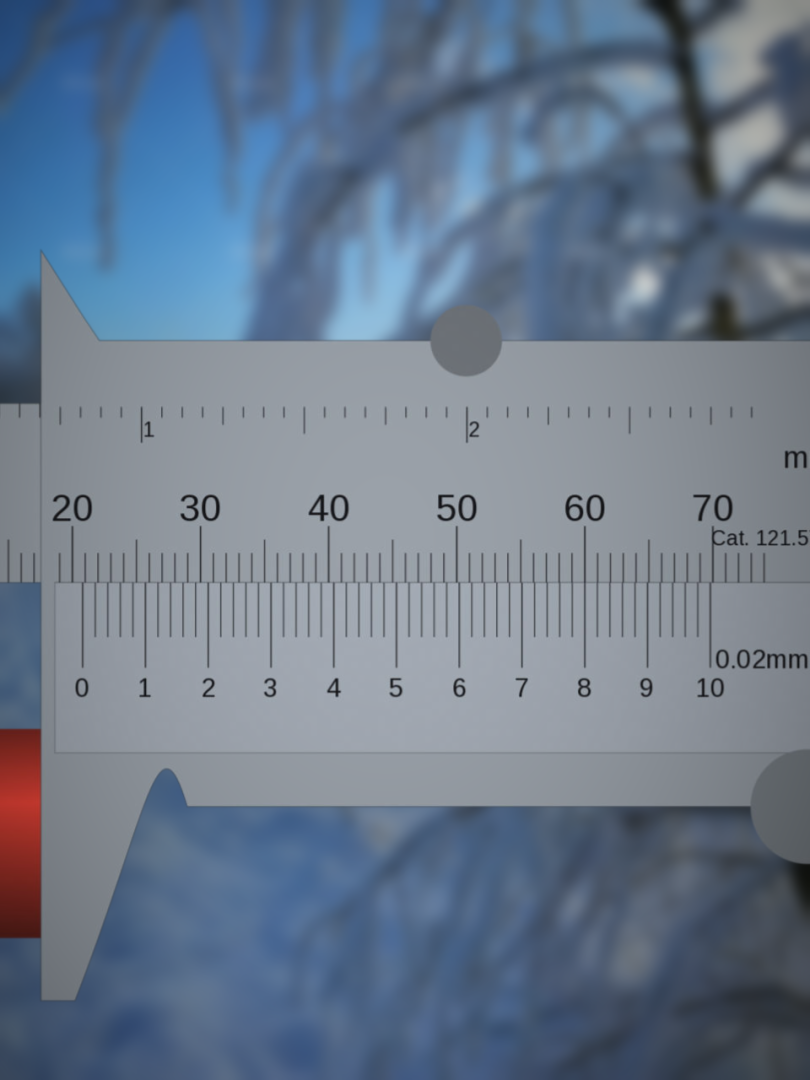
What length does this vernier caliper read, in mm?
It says 20.8 mm
